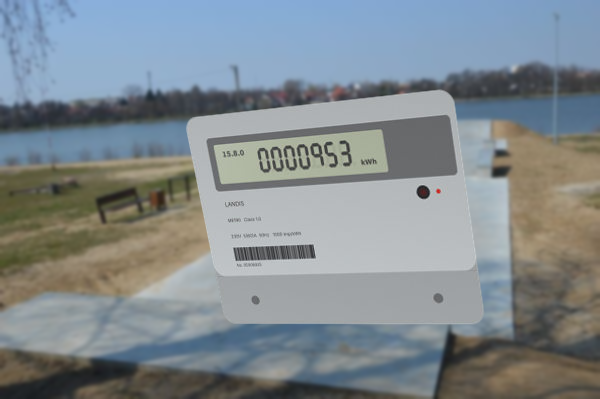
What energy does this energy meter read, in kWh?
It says 953 kWh
